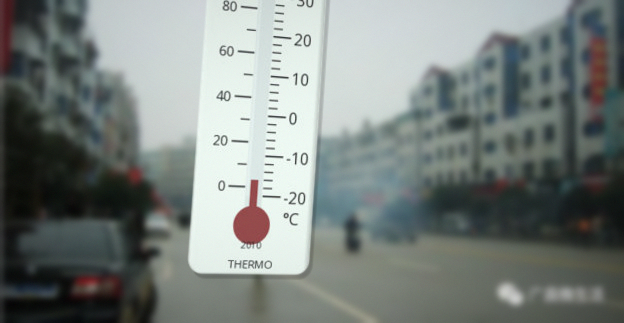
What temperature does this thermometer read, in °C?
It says -16 °C
